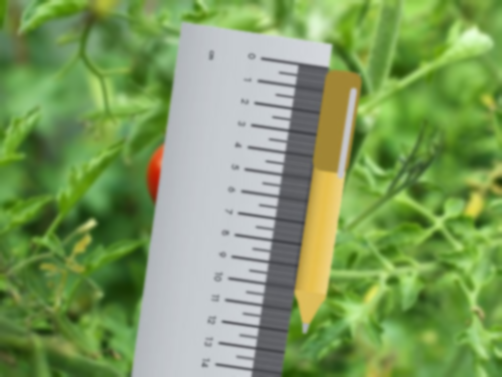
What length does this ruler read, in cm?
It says 12 cm
